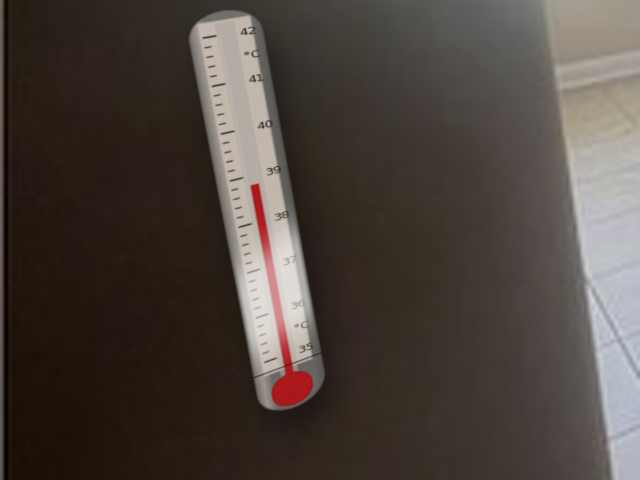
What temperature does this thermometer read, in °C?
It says 38.8 °C
